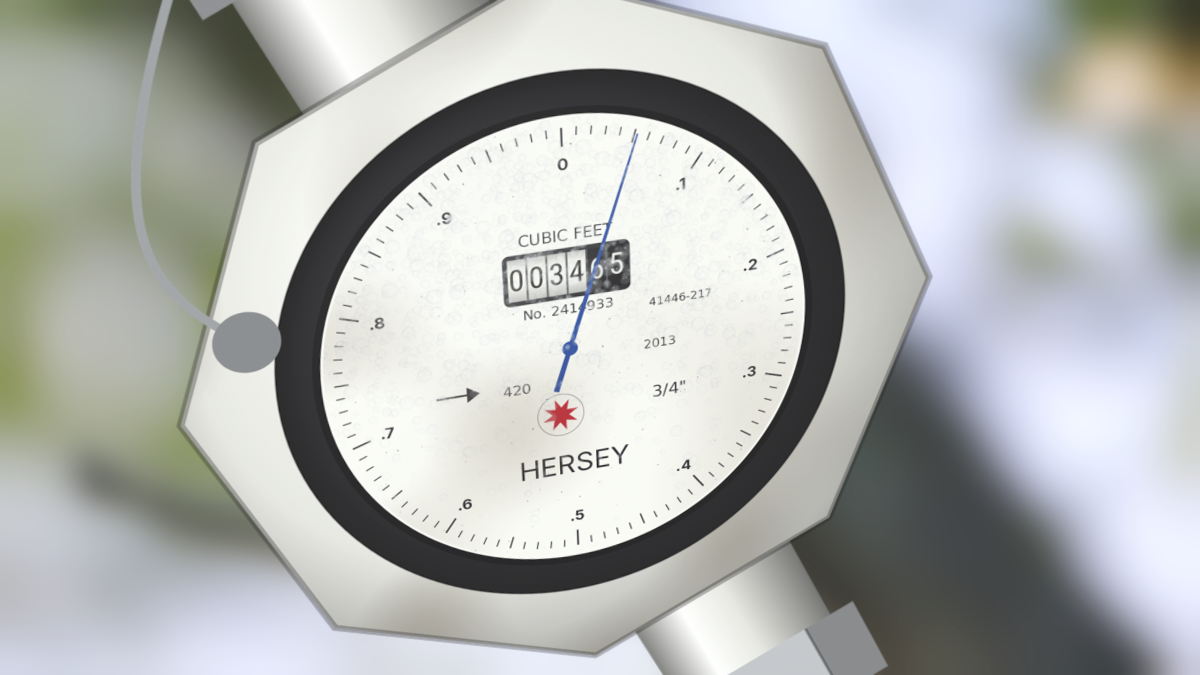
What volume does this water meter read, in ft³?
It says 3465.05 ft³
